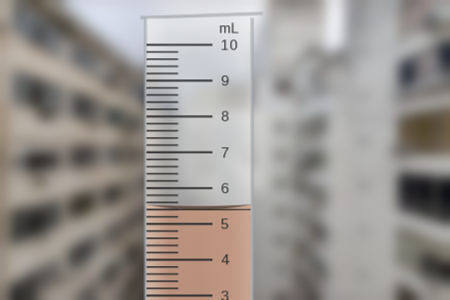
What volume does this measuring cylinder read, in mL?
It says 5.4 mL
